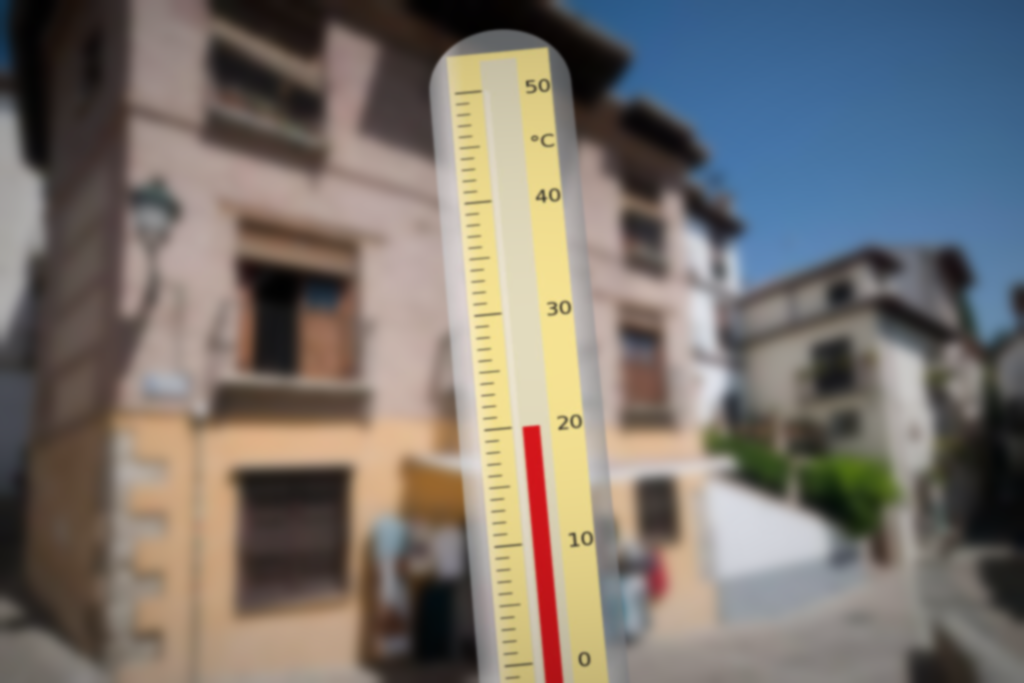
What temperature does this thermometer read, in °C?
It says 20 °C
